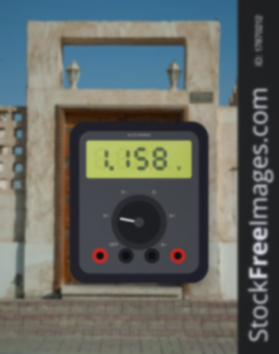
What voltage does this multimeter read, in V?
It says 1.158 V
